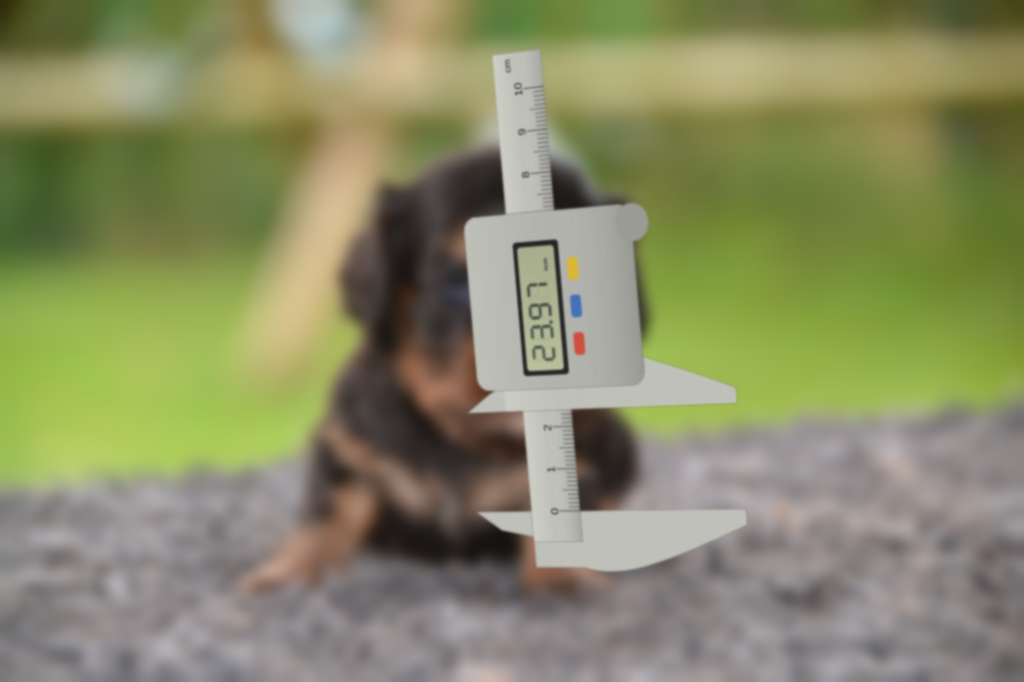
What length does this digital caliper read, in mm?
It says 23.97 mm
